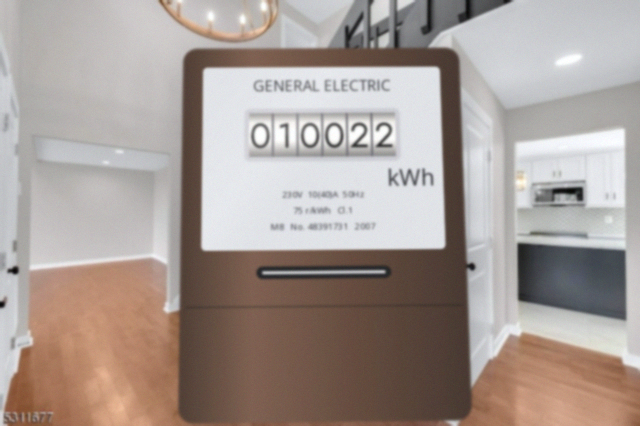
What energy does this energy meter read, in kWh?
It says 10022 kWh
